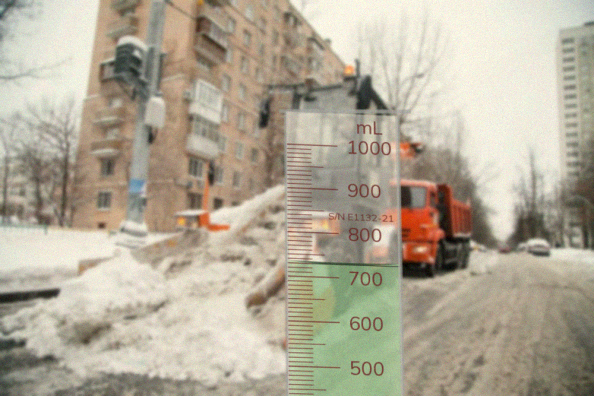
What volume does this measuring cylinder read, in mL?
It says 730 mL
